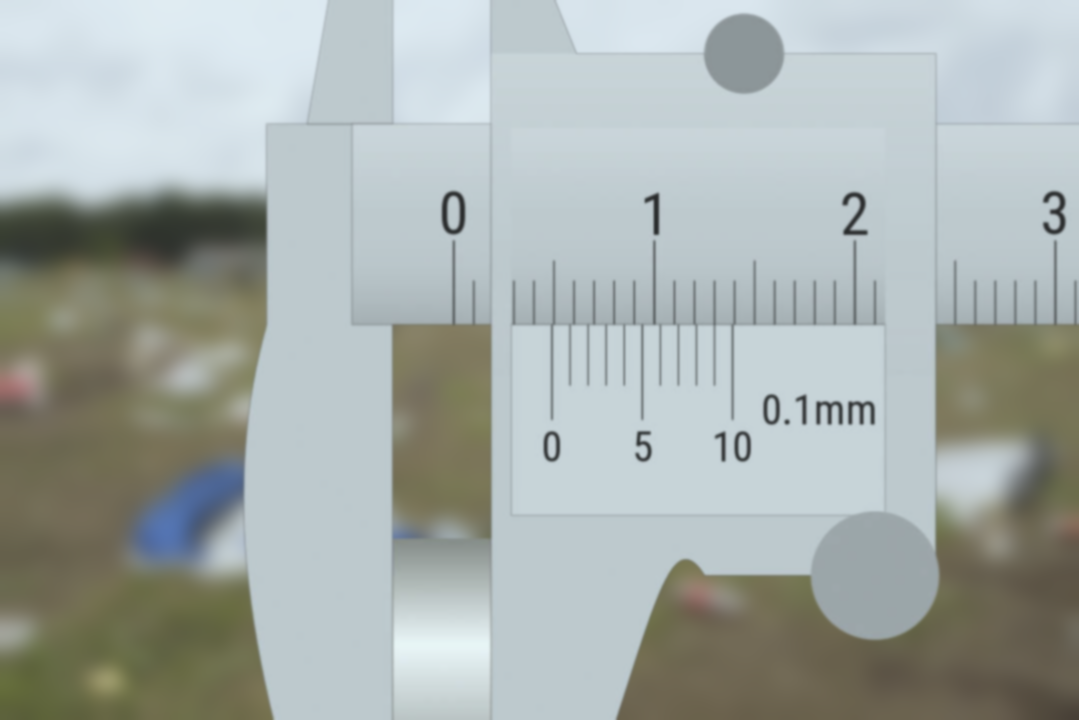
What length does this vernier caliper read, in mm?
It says 4.9 mm
